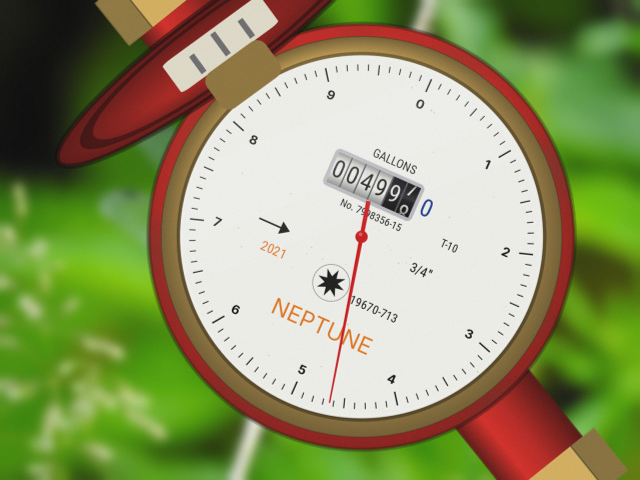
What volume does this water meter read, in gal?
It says 49974.6 gal
